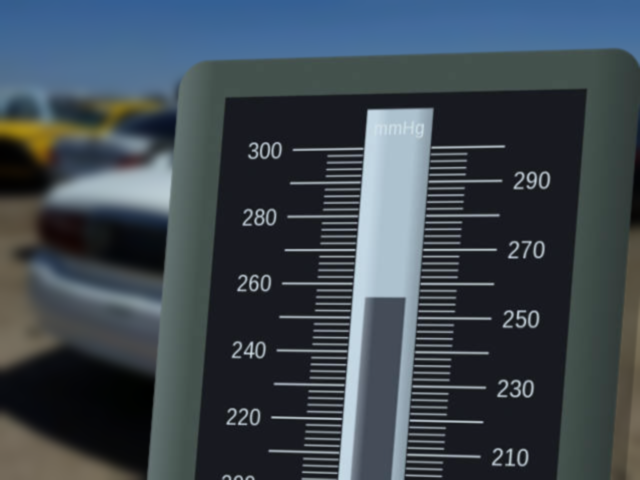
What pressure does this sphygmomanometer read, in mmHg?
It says 256 mmHg
